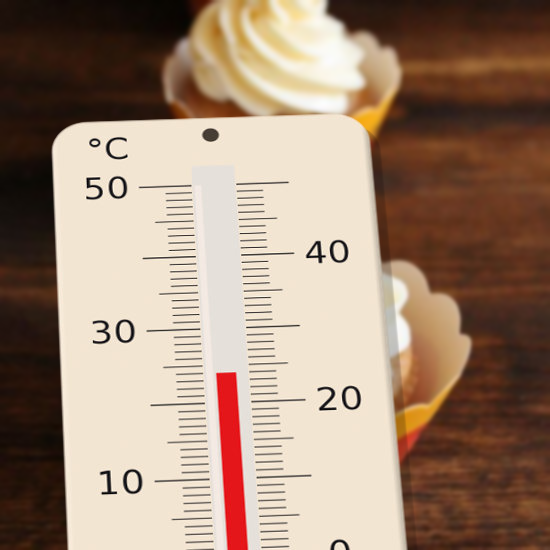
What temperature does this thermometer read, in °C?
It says 24 °C
